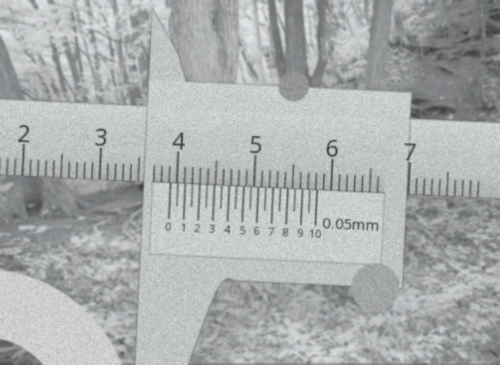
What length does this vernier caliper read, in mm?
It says 39.2 mm
